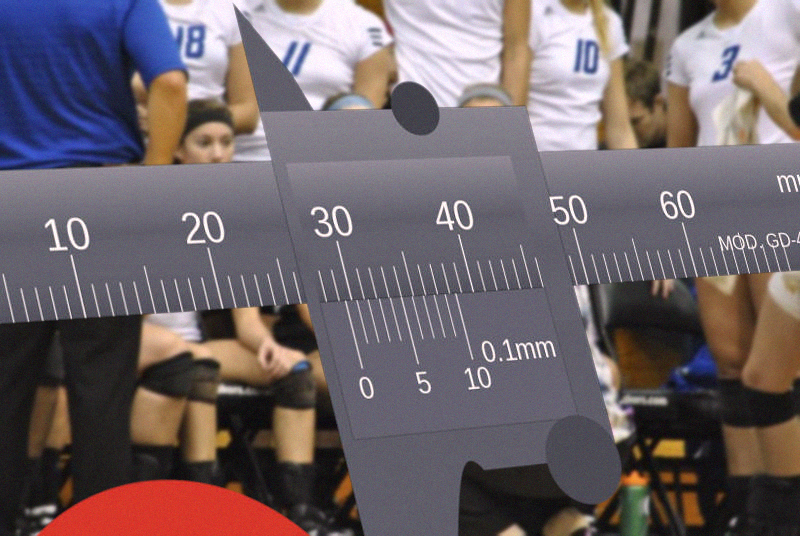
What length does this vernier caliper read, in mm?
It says 29.5 mm
